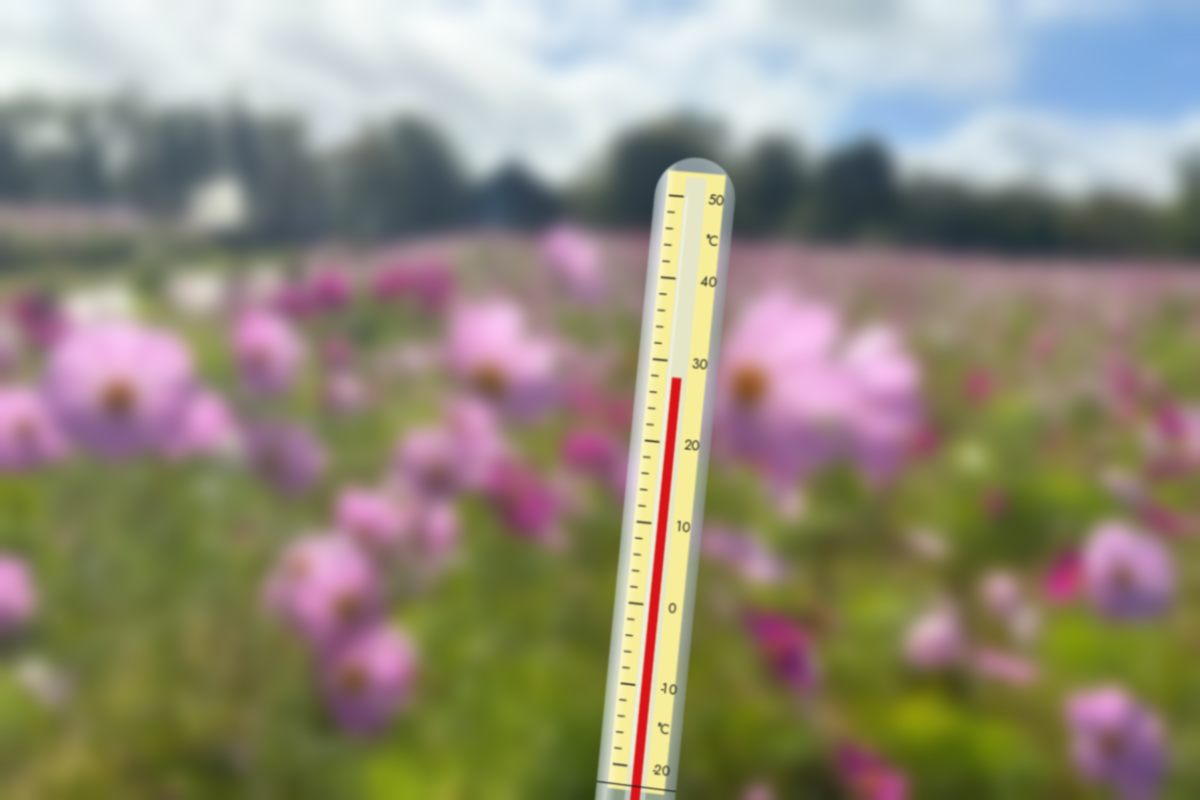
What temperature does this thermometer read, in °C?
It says 28 °C
